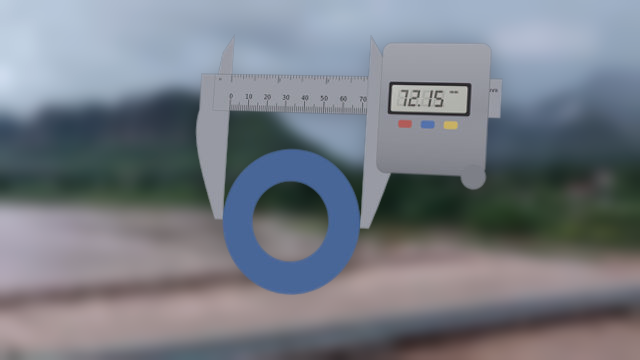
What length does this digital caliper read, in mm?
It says 72.15 mm
